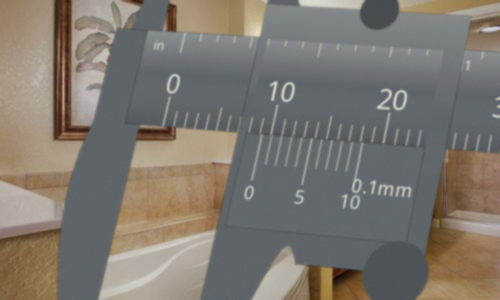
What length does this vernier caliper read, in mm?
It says 9.2 mm
